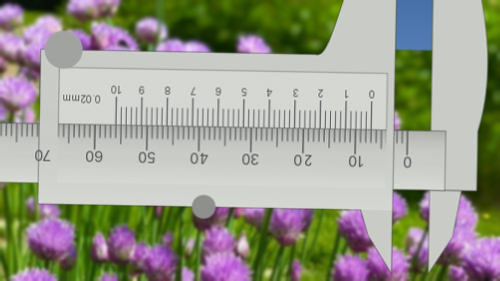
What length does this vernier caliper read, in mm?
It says 7.0 mm
